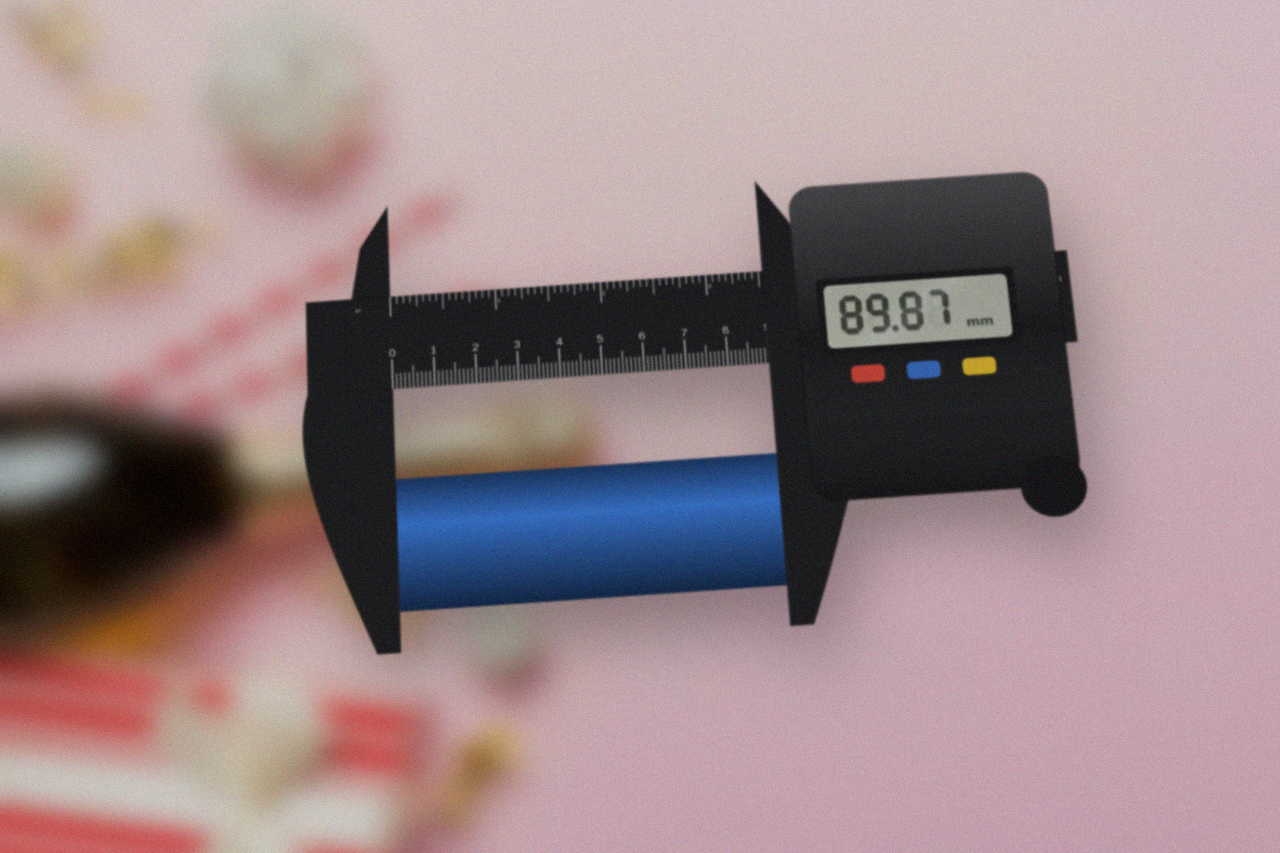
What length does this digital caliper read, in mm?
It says 89.87 mm
